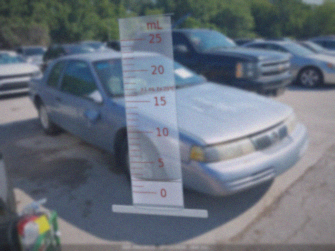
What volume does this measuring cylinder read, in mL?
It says 2 mL
